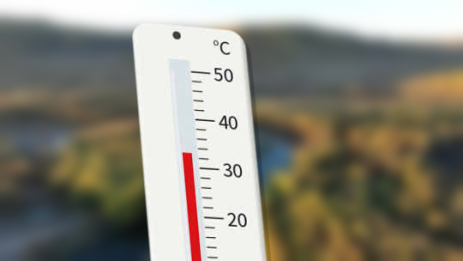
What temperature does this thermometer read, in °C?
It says 33 °C
